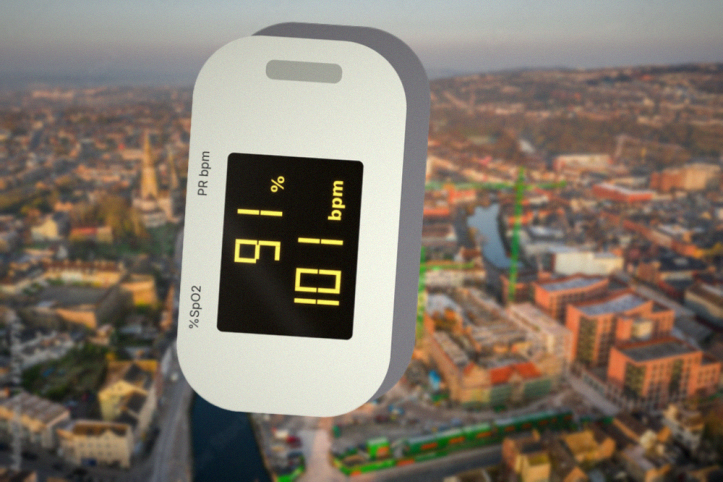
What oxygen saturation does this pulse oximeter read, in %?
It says 91 %
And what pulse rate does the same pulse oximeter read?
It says 101 bpm
